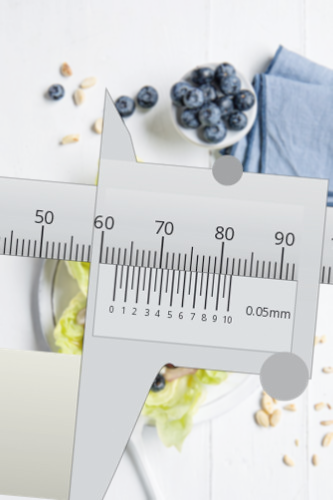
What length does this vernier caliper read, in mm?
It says 62.8 mm
